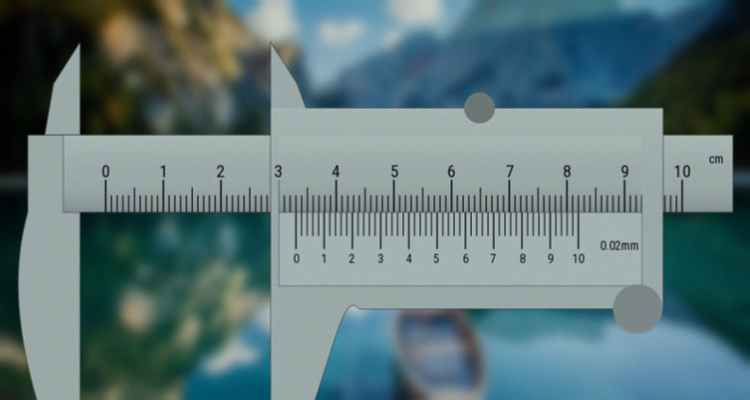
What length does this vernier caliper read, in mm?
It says 33.0 mm
